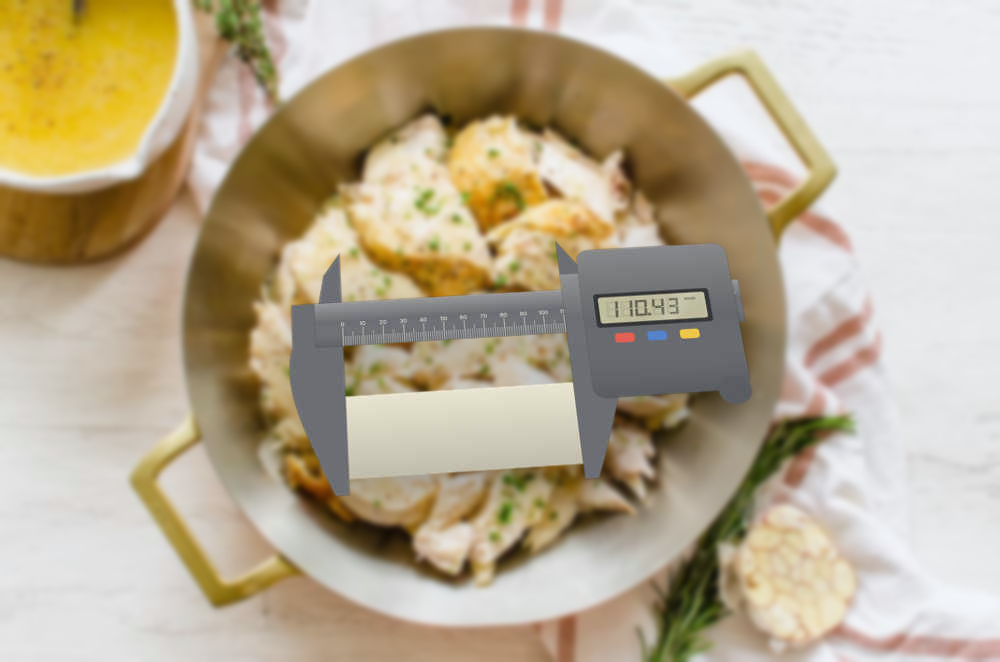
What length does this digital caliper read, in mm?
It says 110.43 mm
